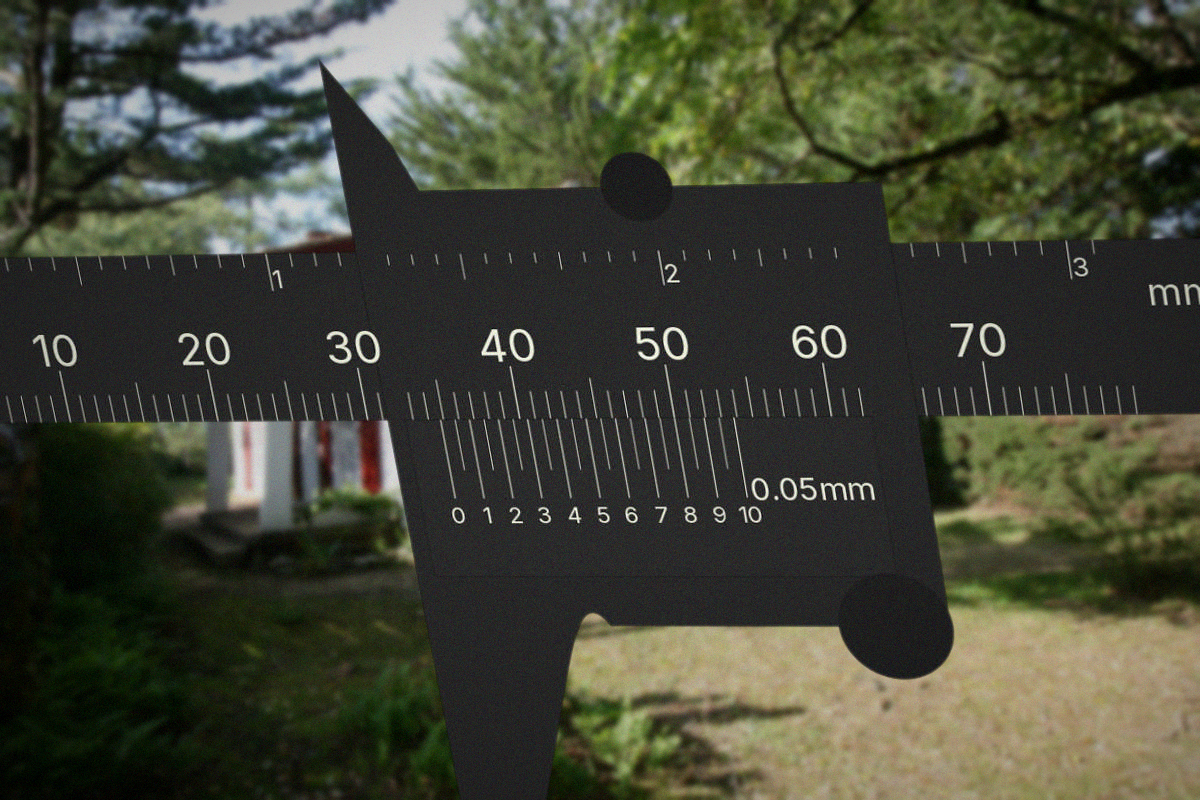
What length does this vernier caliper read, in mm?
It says 34.8 mm
